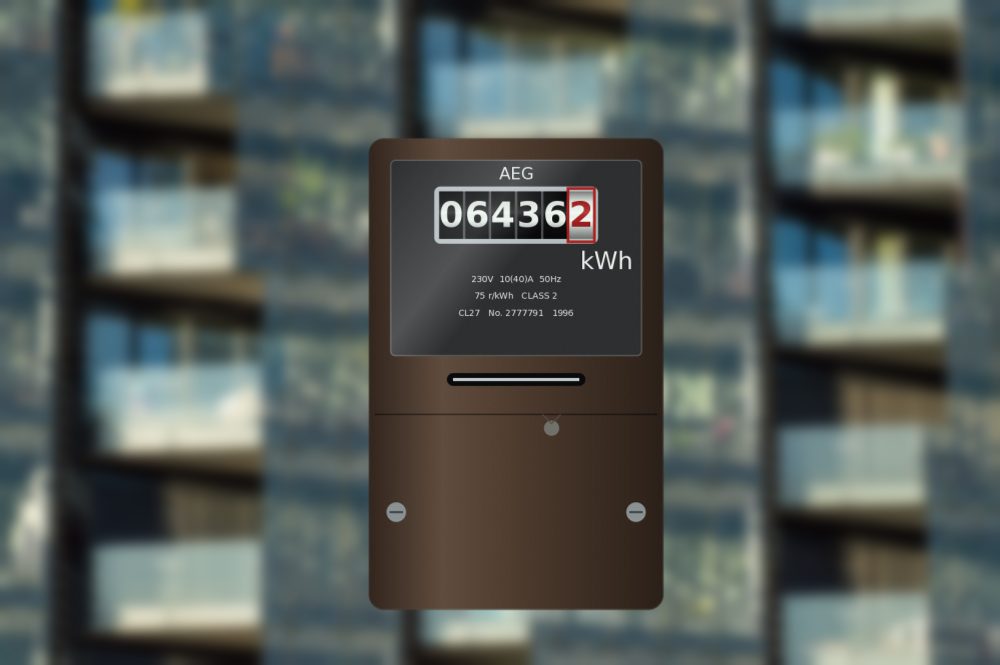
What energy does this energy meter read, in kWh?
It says 6436.2 kWh
